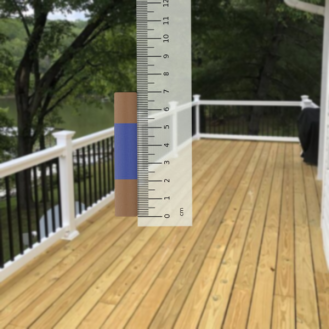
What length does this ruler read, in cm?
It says 7 cm
